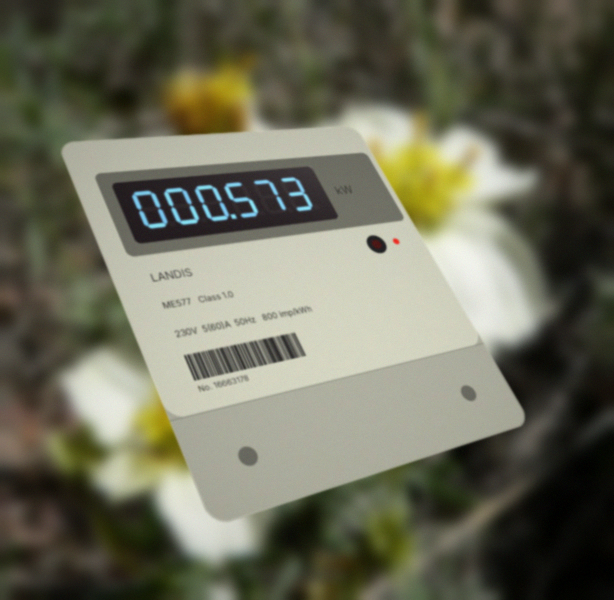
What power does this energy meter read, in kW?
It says 0.573 kW
